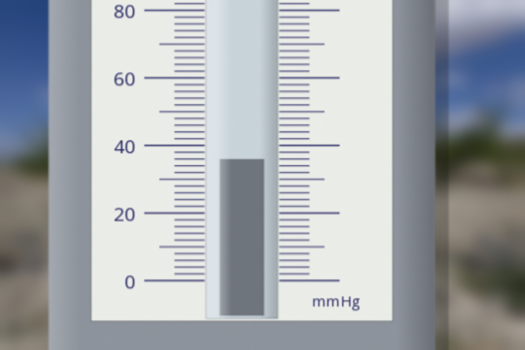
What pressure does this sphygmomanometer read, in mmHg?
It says 36 mmHg
